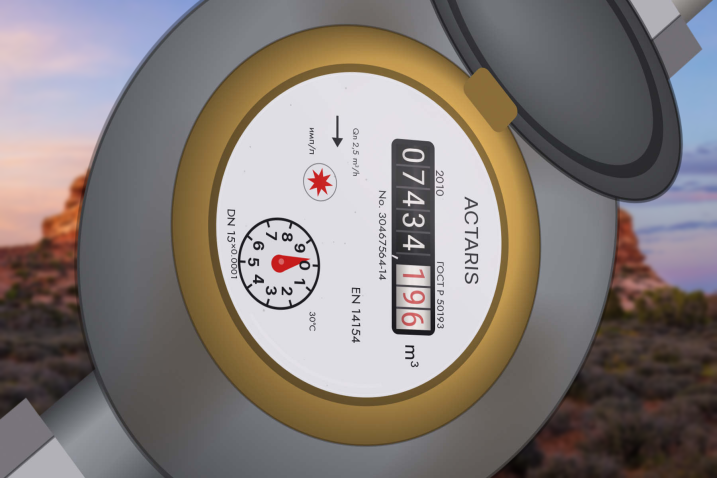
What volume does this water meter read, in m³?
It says 7434.1959 m³
